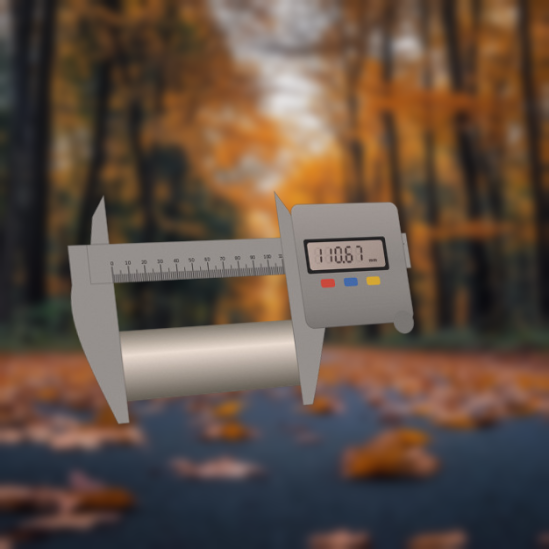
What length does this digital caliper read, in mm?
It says 110.67 mm
